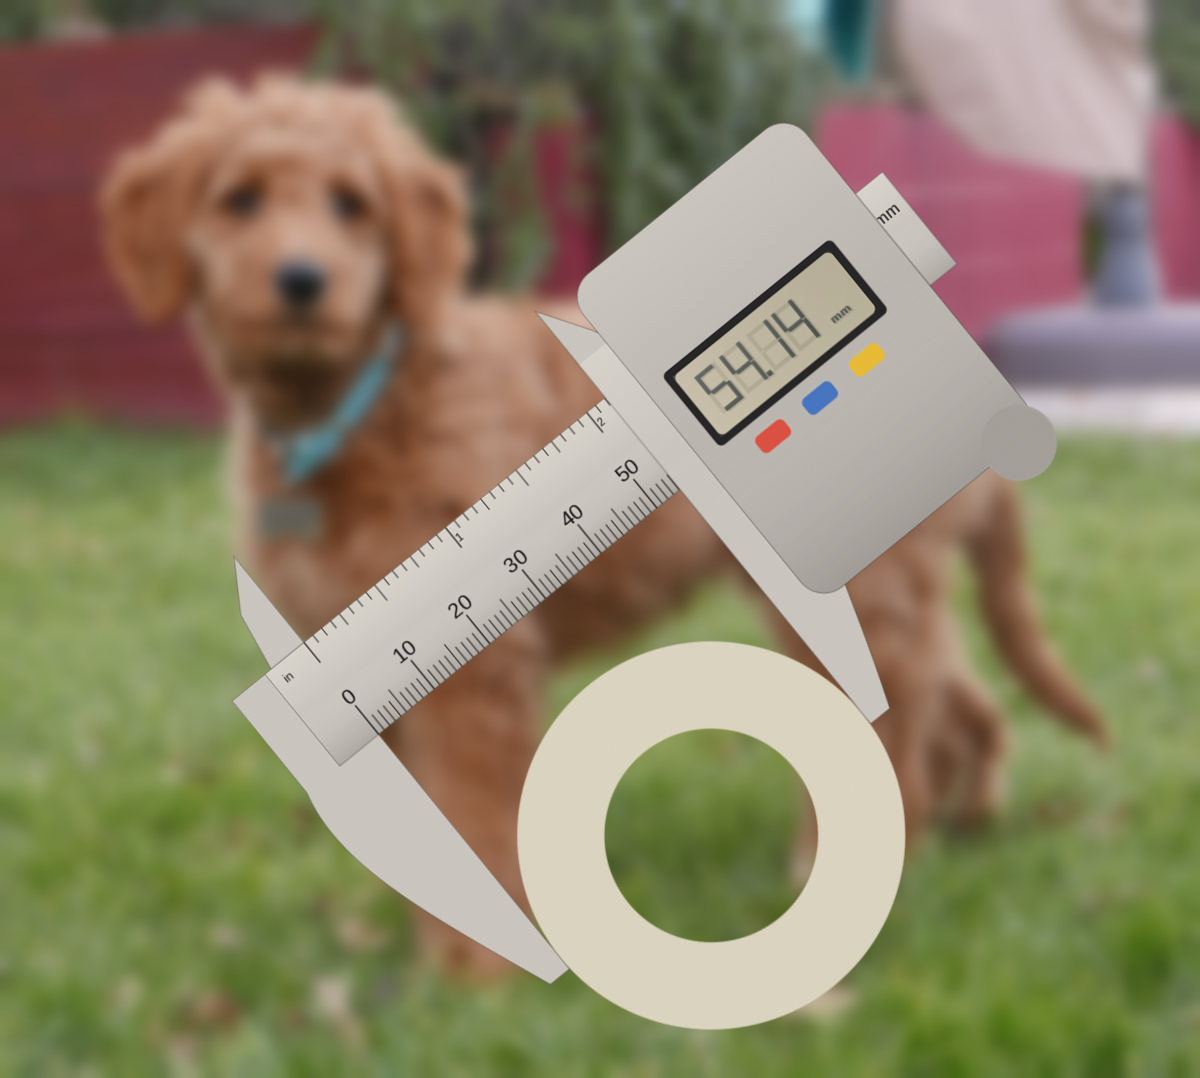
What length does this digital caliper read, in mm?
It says 54.14 mm
